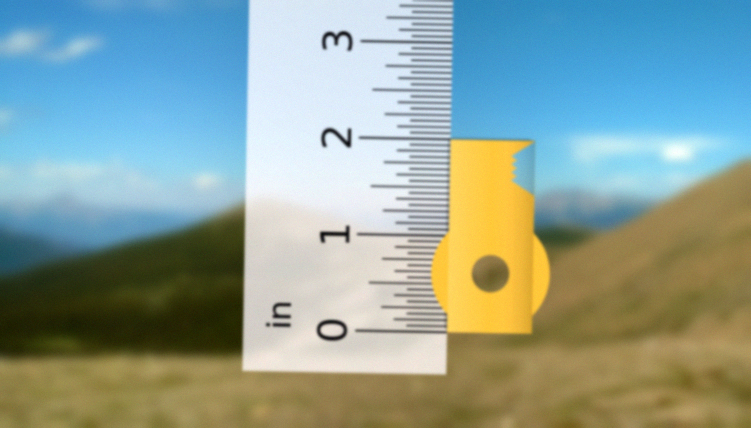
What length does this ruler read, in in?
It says 2 in
